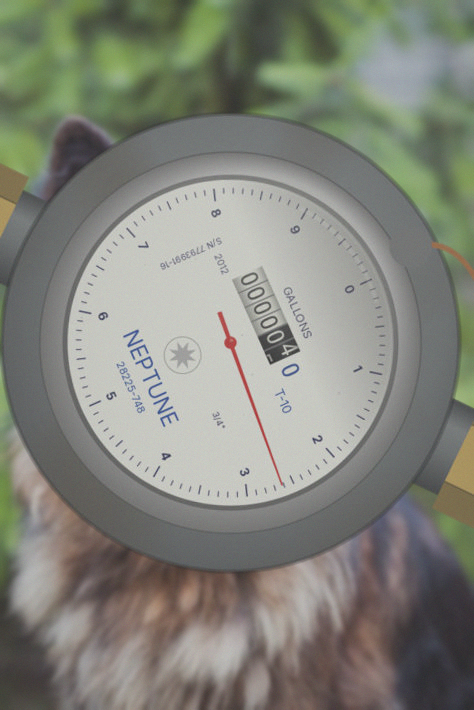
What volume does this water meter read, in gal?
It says 42.6 gal
